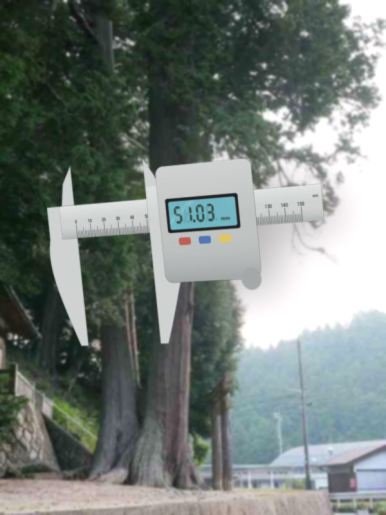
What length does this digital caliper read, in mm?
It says 51.03 mm
